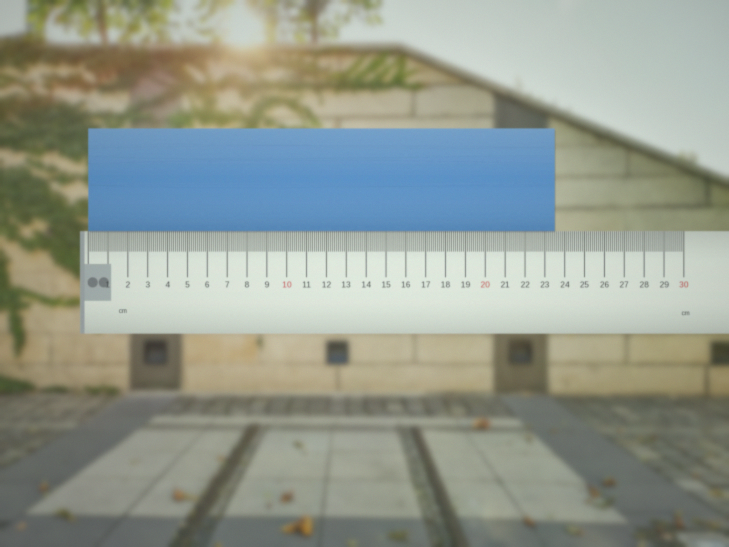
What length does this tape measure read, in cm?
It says 23.5 cm
